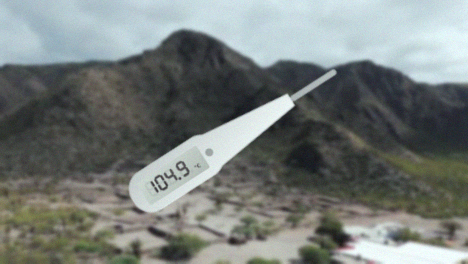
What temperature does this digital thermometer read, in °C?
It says 104.9 °C
